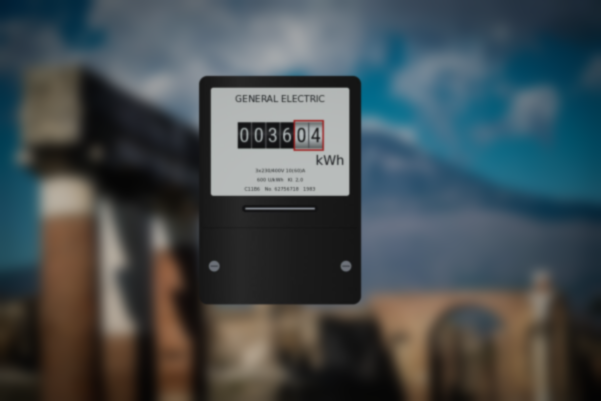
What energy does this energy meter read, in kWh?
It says 36.04 kWh
